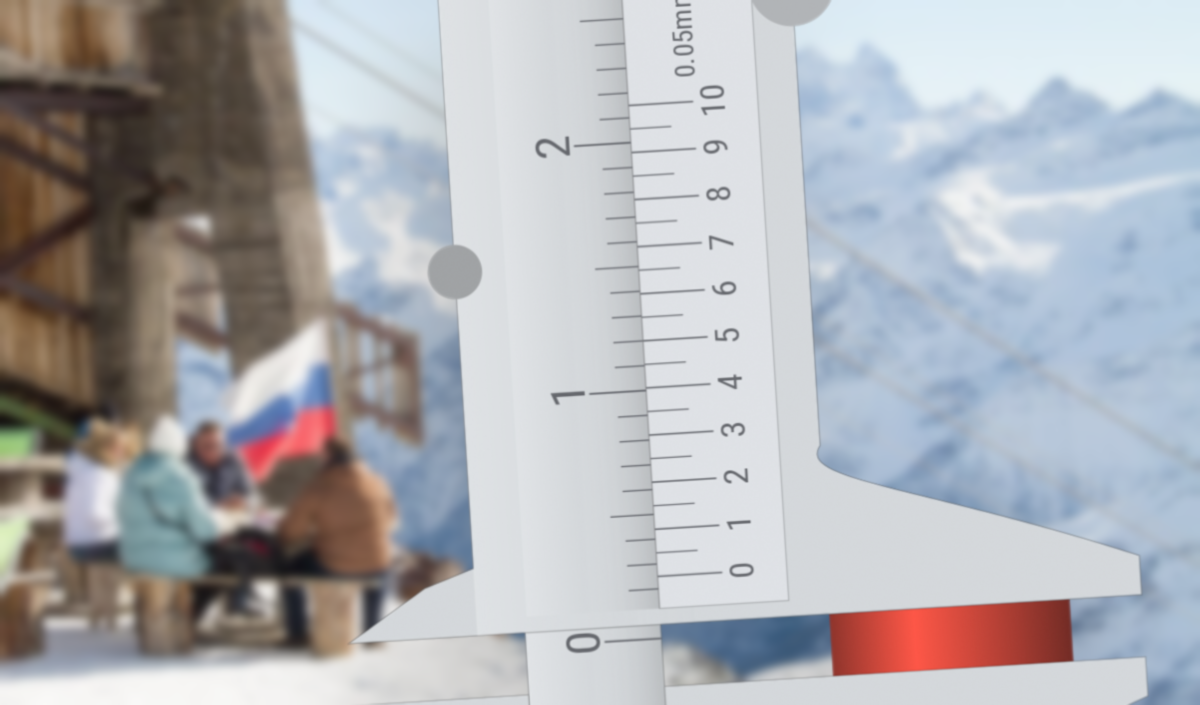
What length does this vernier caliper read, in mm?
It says 2.5 mm
